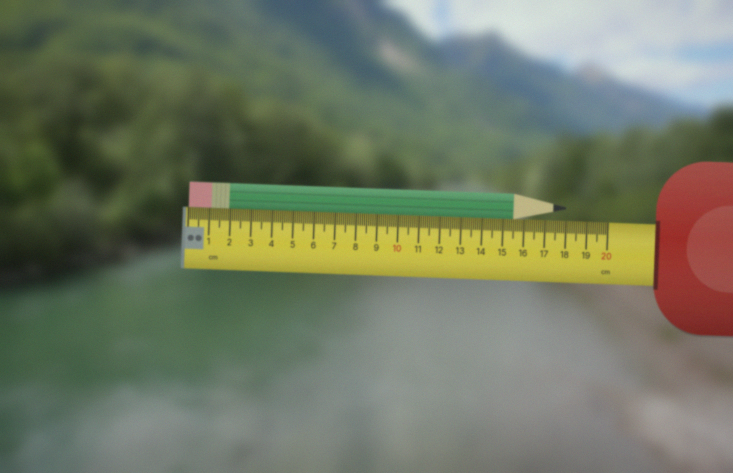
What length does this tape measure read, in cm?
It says 18 cm
